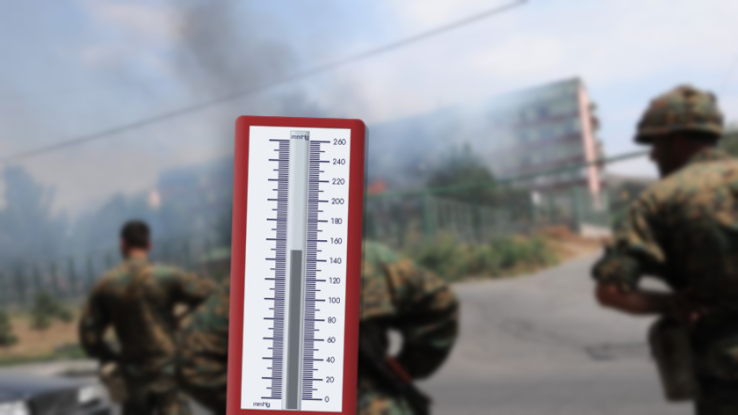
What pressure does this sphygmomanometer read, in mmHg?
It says 150 mmHg
